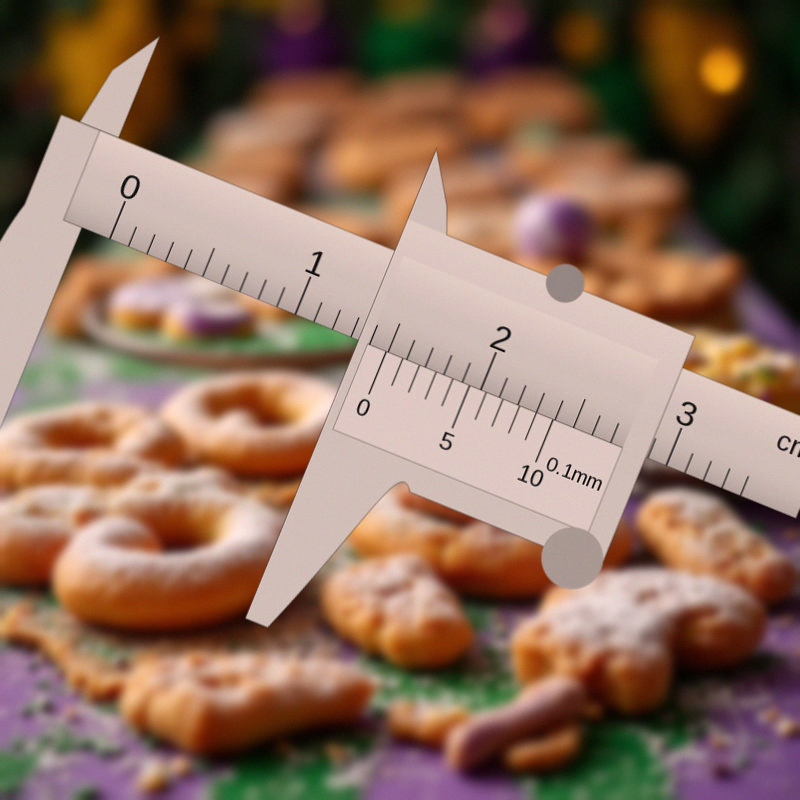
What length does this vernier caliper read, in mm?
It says 14.9 mm
